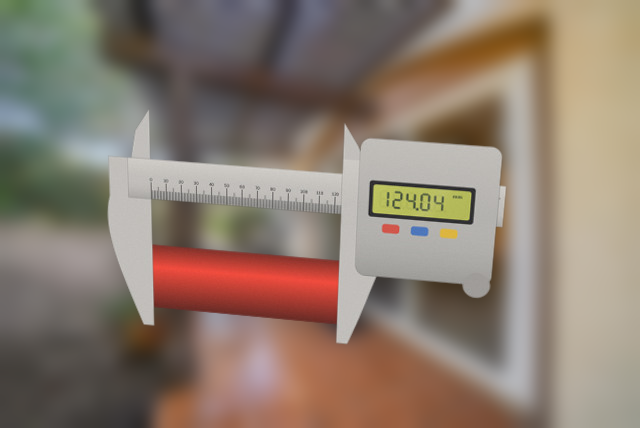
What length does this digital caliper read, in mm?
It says 124.04 mm
